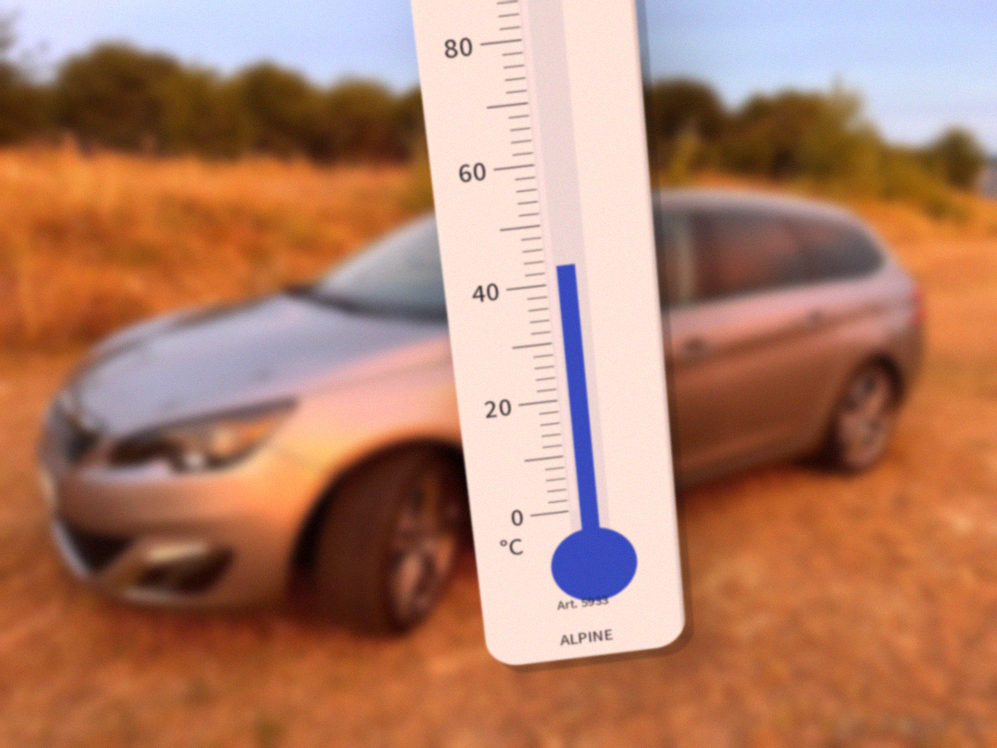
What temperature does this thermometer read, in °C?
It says 43 °C
